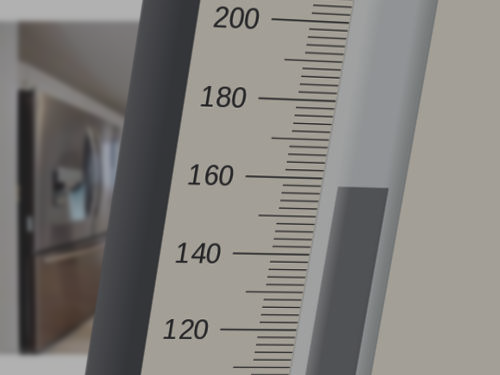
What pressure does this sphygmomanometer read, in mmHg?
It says 158 mmHg
